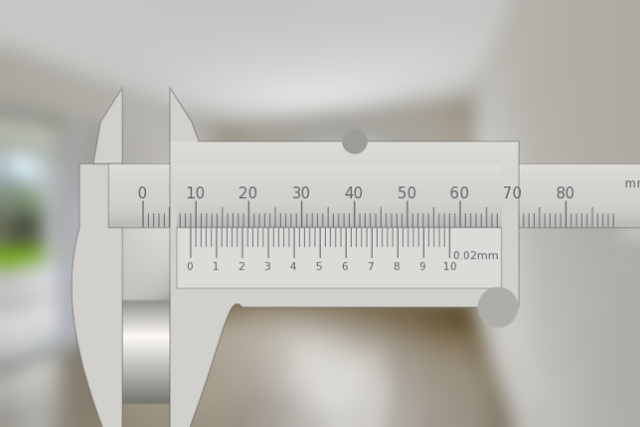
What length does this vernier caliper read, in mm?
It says 9.0 mm
